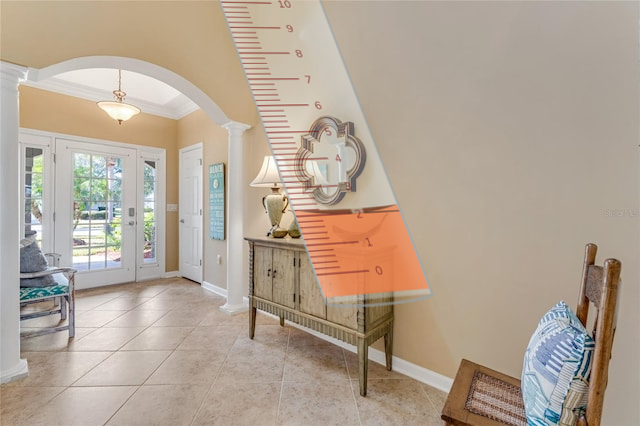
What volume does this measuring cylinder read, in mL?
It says 2 mL
